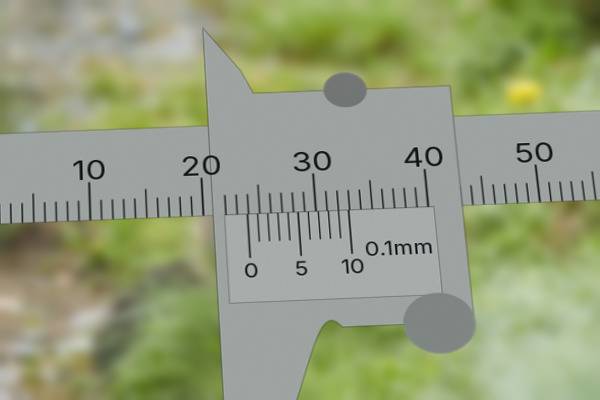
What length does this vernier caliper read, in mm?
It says 23.9 mm
